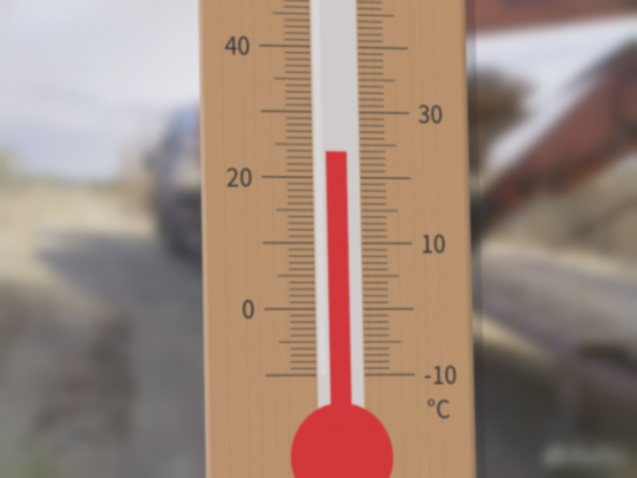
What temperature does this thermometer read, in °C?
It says 24 °C
